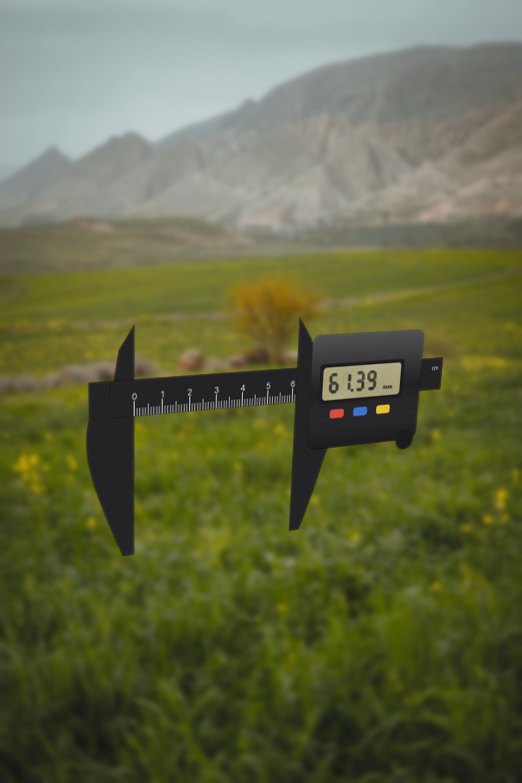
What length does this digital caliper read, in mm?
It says 61.39 mm
